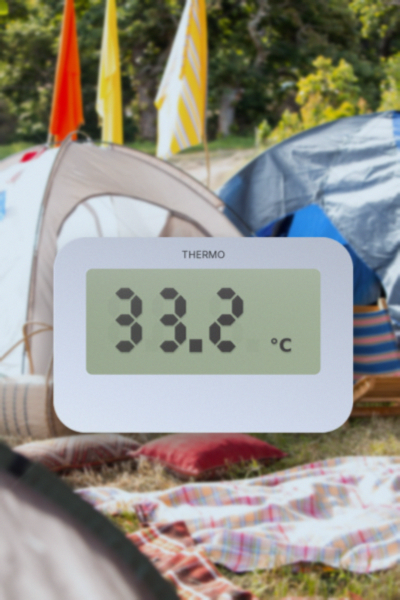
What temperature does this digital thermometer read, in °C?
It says 33.2 °C
